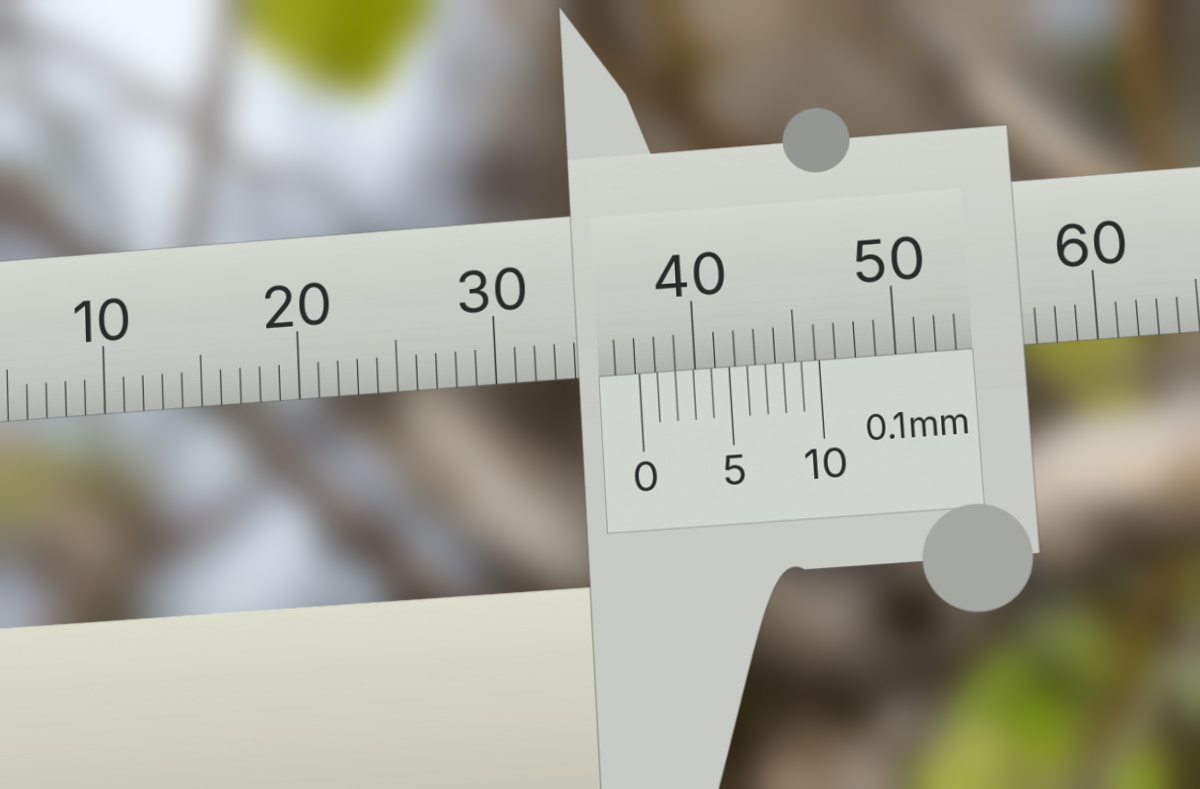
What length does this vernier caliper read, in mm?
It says 37.2 mm
